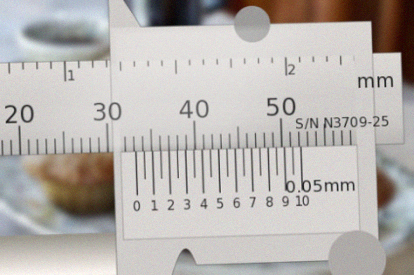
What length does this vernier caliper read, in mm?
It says 33.2 mm
